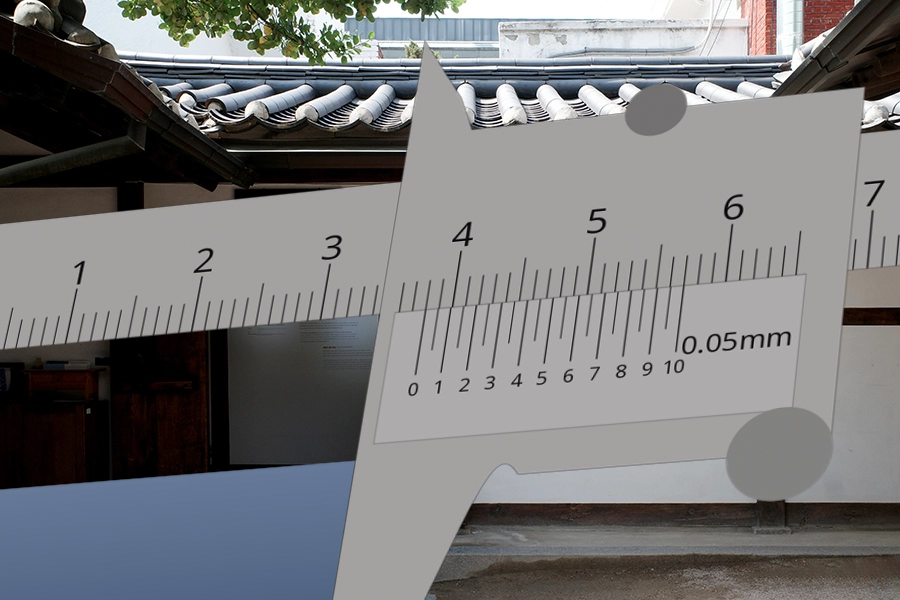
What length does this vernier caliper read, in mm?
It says 38.0 mm
